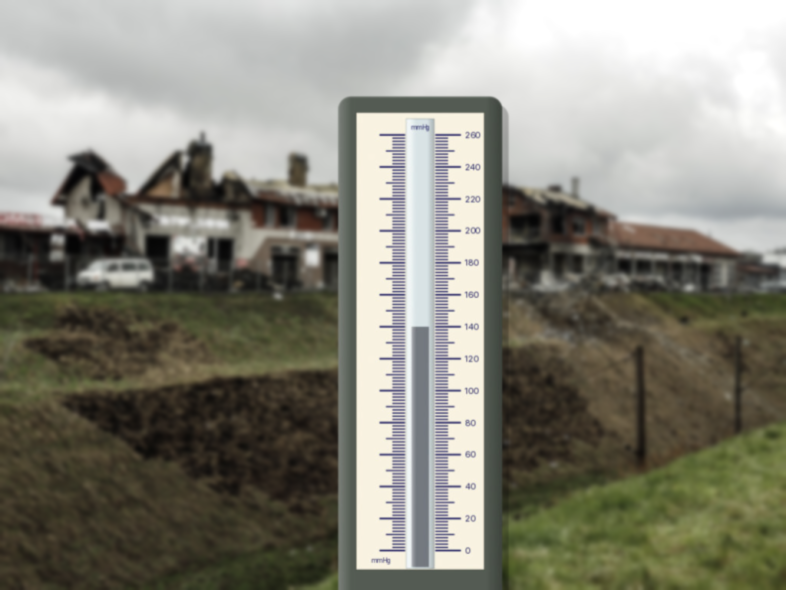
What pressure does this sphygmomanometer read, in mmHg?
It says 140 mmHg
